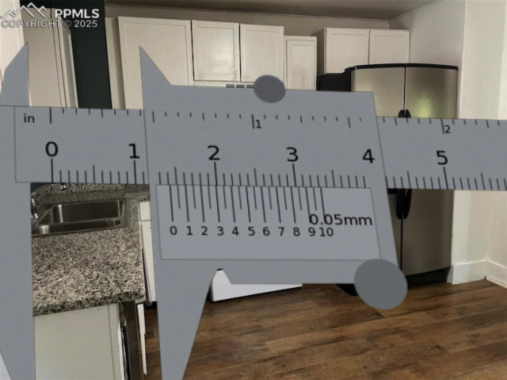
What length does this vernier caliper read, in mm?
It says 14.2 mm
